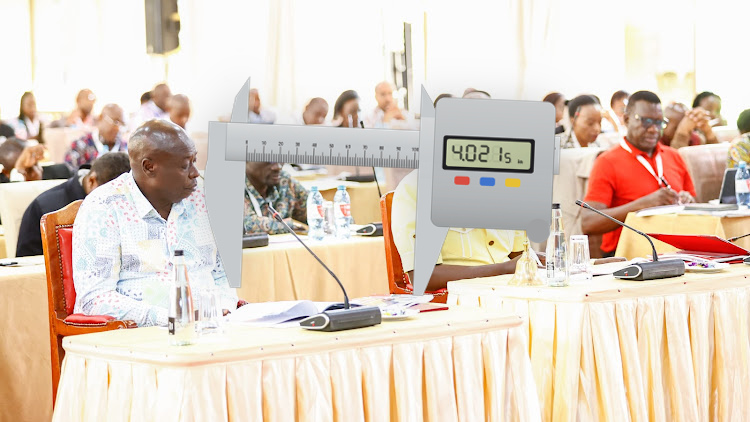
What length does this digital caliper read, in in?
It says 4.0215 in
